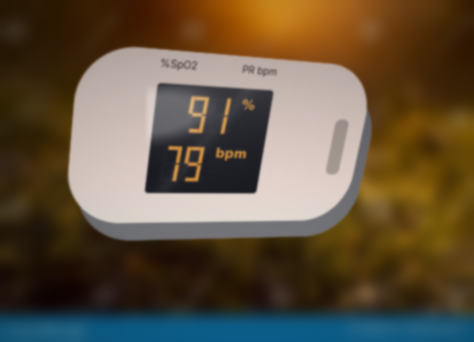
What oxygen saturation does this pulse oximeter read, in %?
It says 91 %
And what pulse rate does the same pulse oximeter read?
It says 79 bpm
